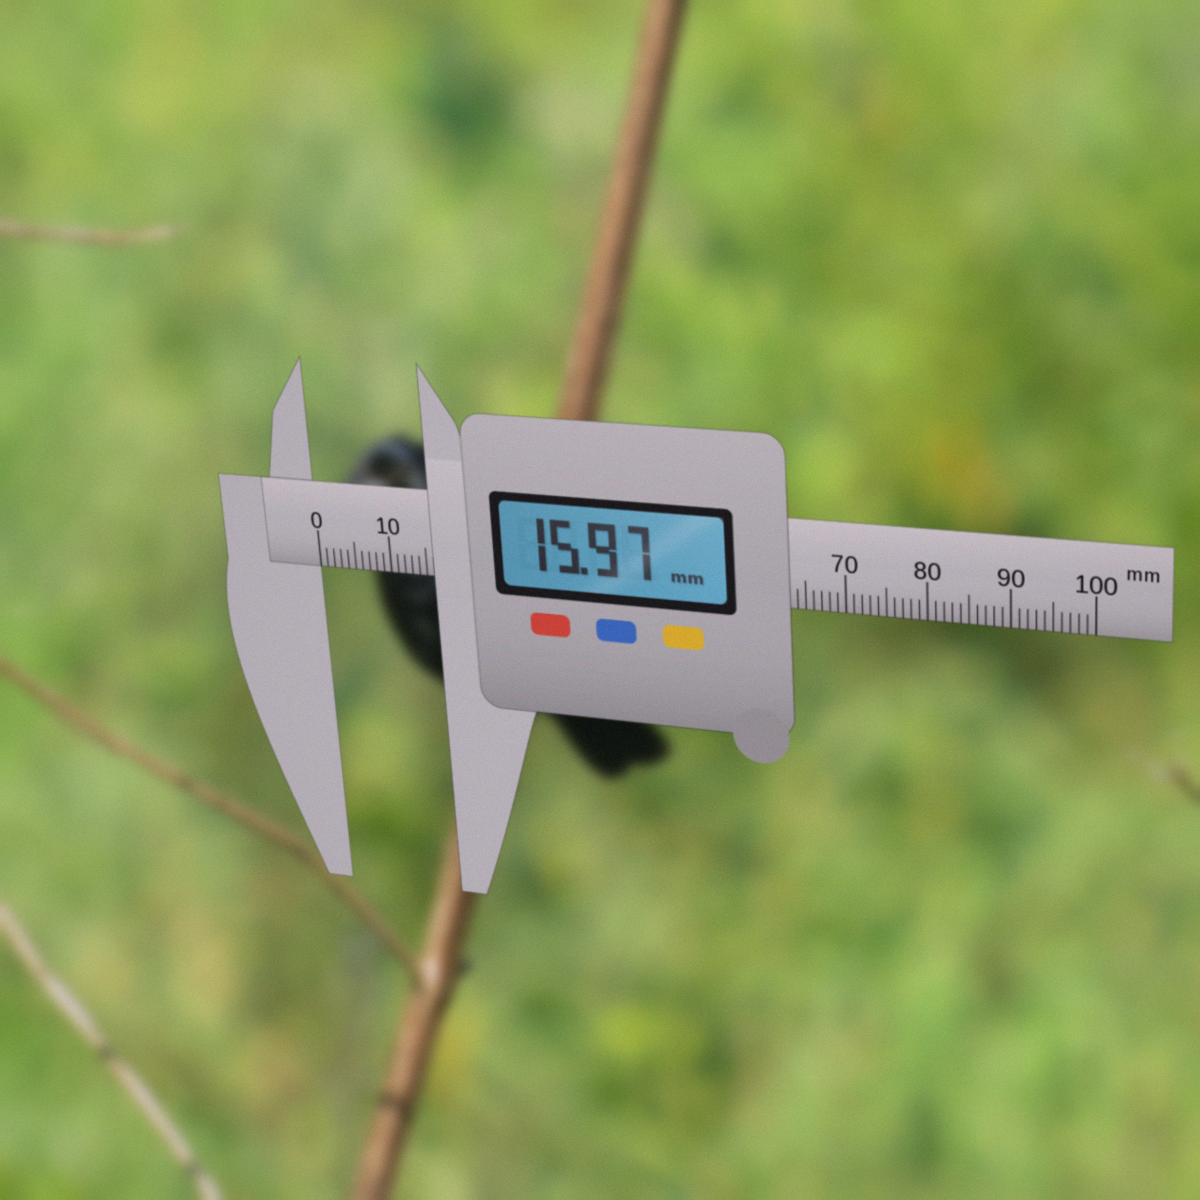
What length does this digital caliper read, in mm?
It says 15.97 mm
